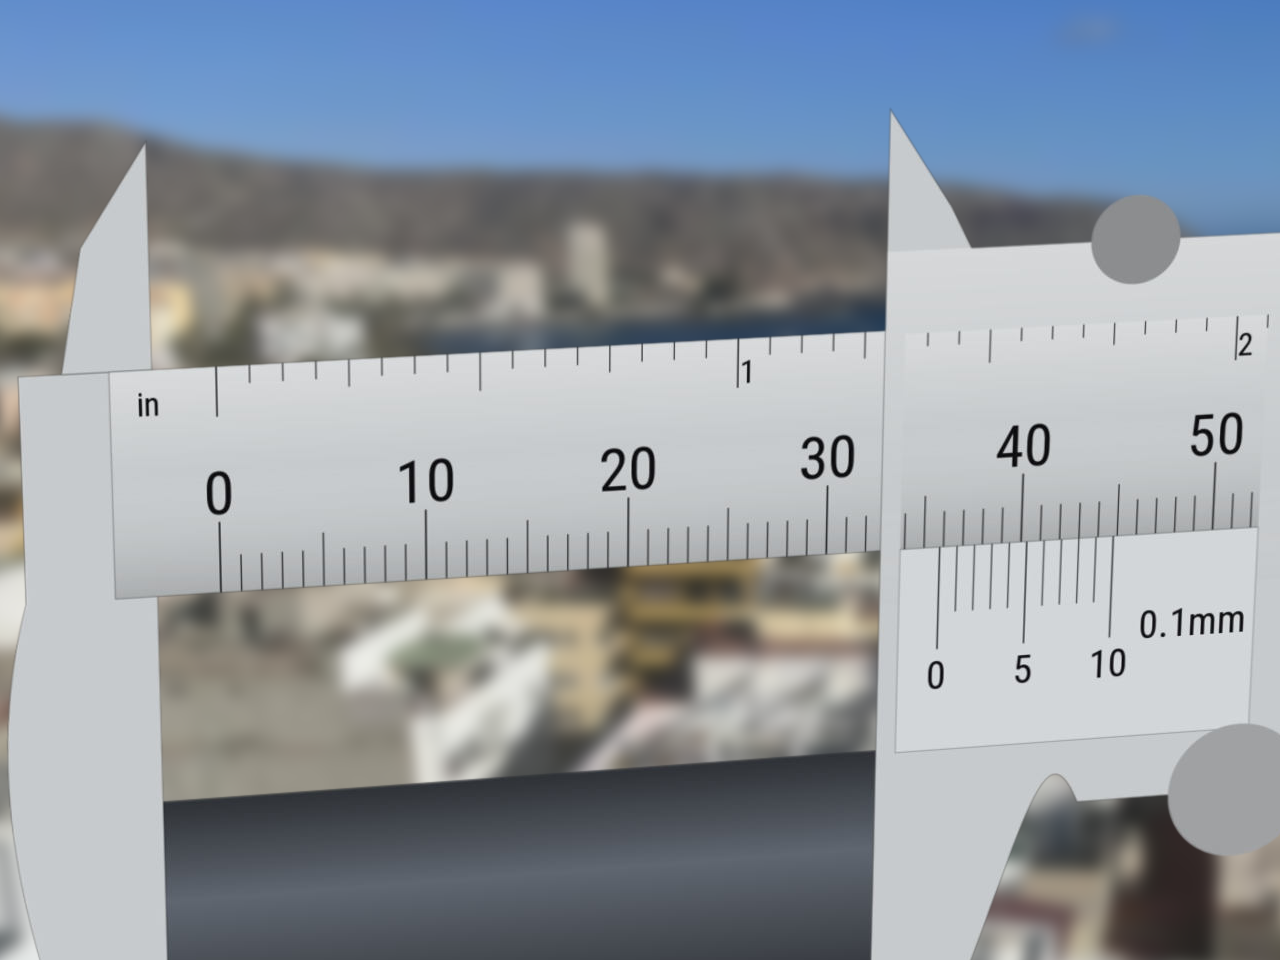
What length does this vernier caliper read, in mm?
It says 35.8 mm
